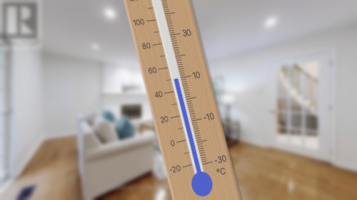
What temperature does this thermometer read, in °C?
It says 10 °C
